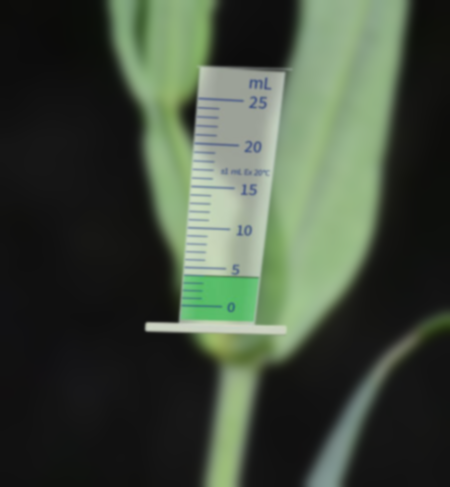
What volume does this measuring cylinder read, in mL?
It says 4 mL
